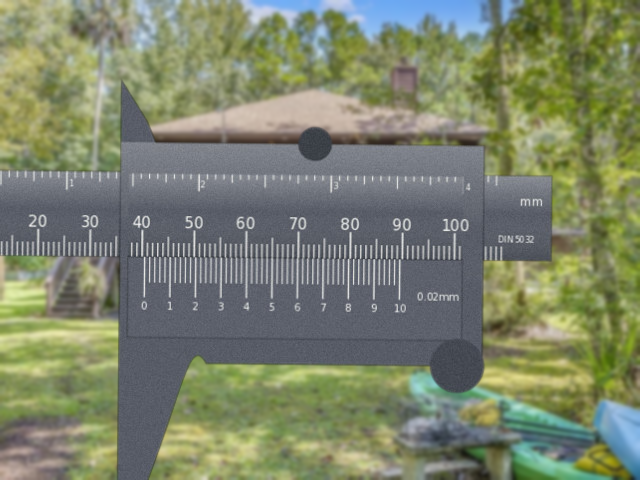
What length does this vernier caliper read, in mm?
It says 40.5 mm
